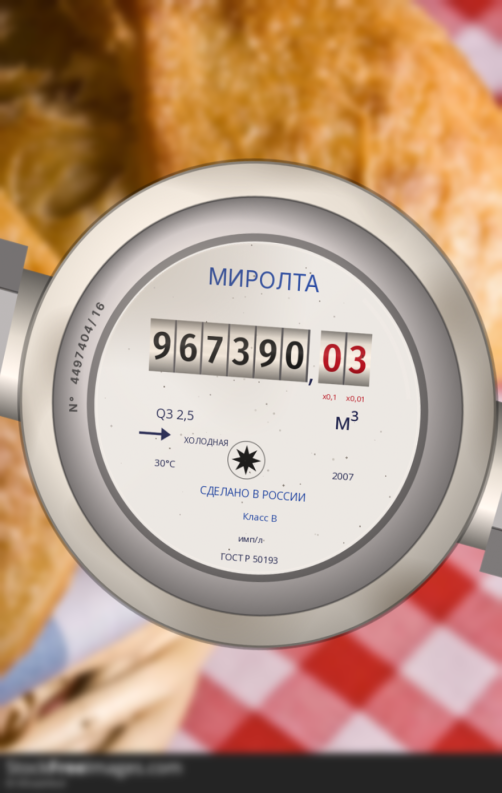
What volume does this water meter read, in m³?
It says 967390.03 m³
